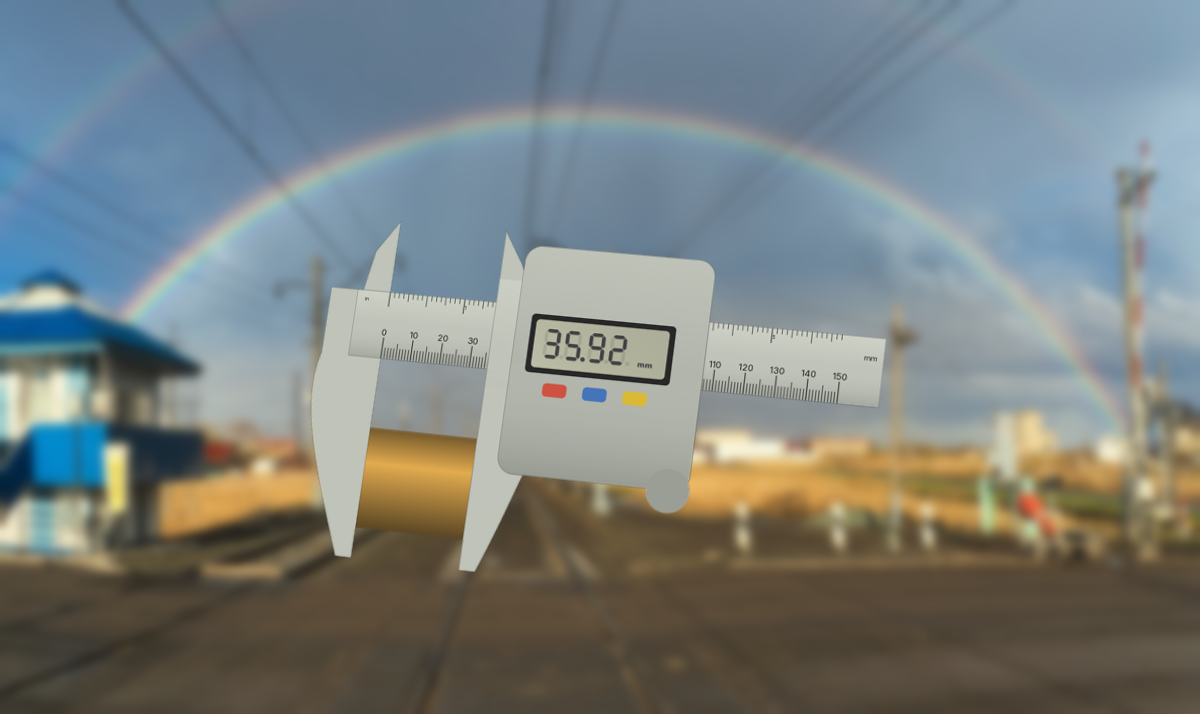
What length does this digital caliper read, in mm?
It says 35.92 mm
